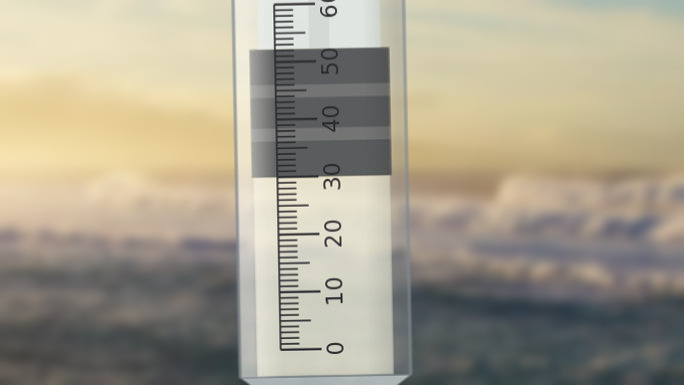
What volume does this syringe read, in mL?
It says 30 mL
